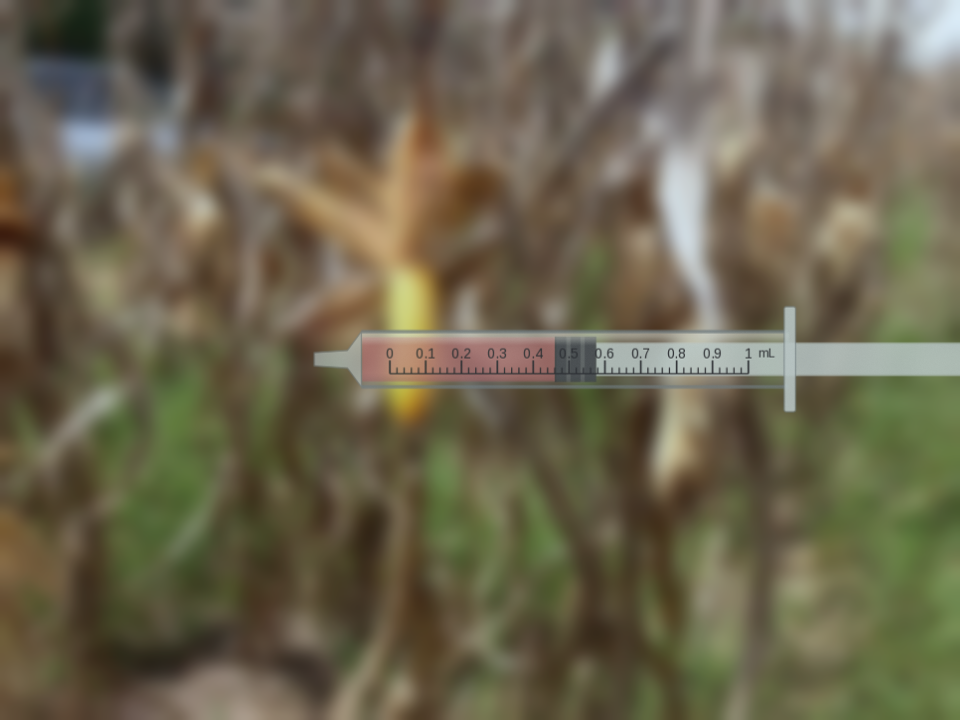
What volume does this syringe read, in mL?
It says 0.46 mL
